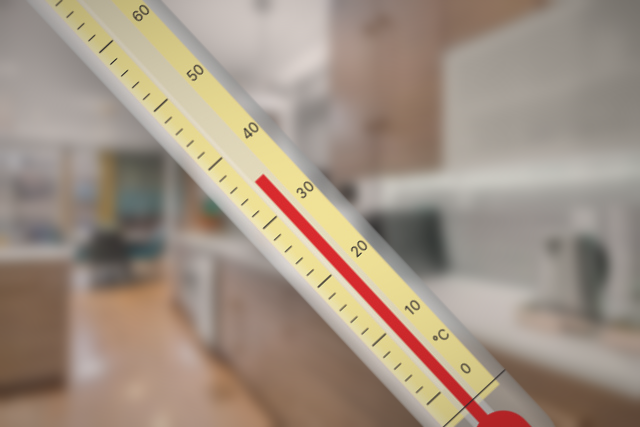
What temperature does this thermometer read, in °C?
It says 35 °C
